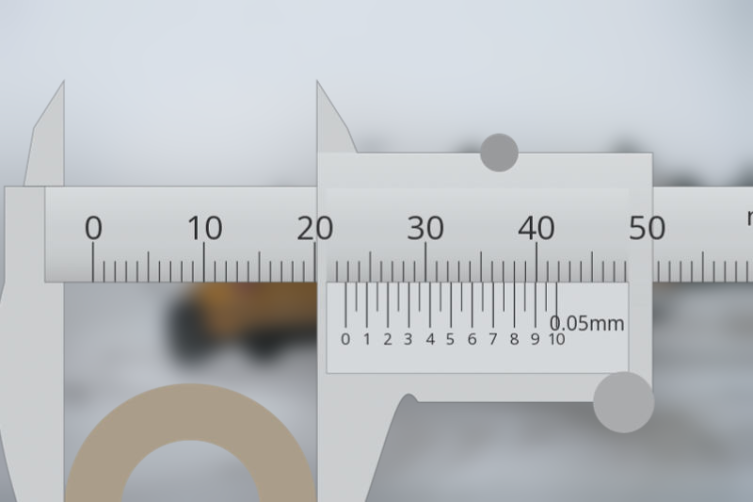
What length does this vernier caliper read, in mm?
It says 22.8 mm
